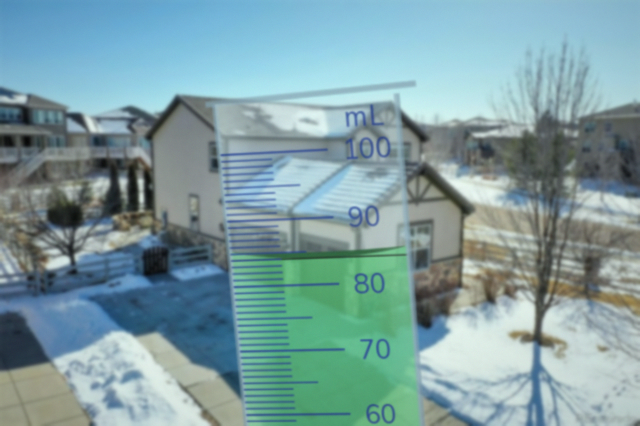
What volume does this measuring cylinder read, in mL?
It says 84 mL
